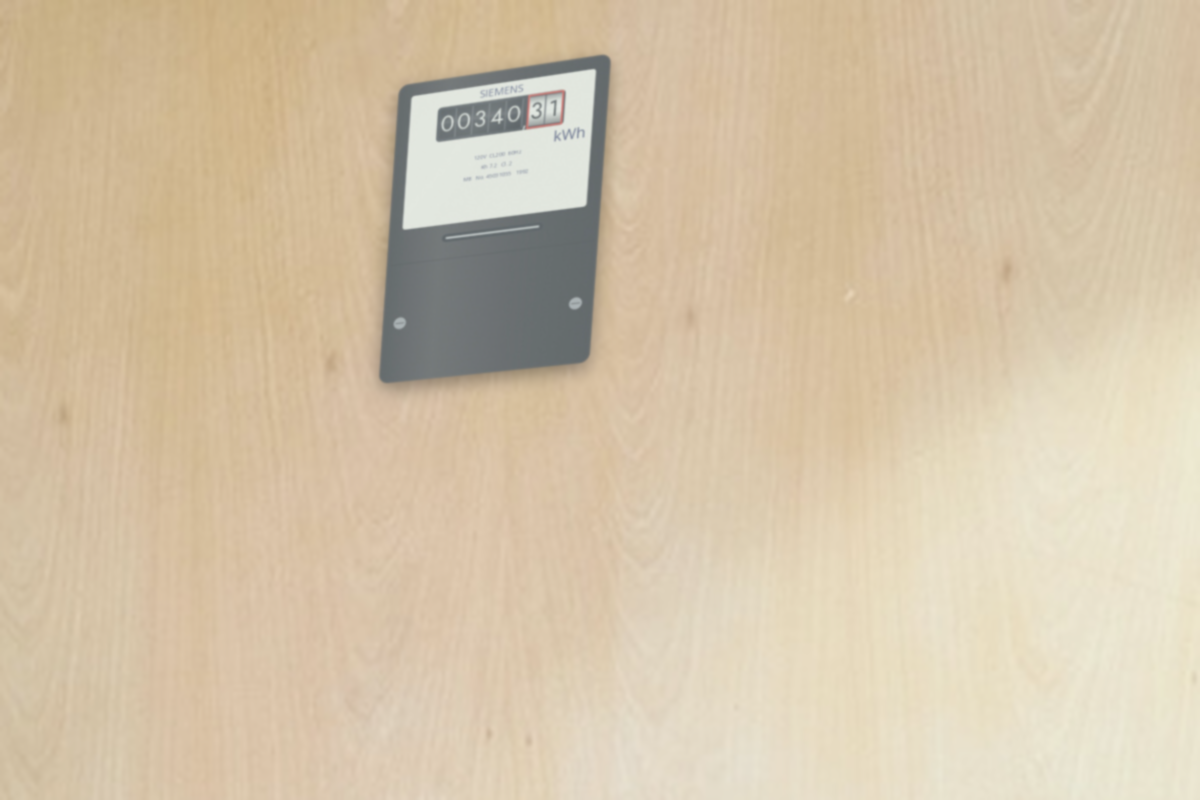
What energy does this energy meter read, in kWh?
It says 340.31 kWh
